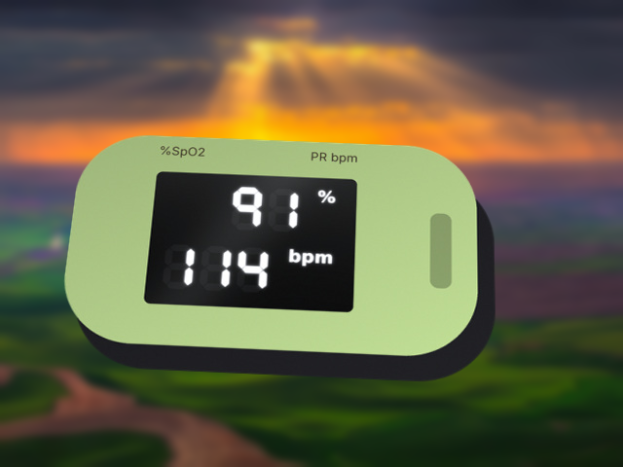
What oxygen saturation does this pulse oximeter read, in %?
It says 91 %
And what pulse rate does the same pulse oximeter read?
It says 114 bpm
